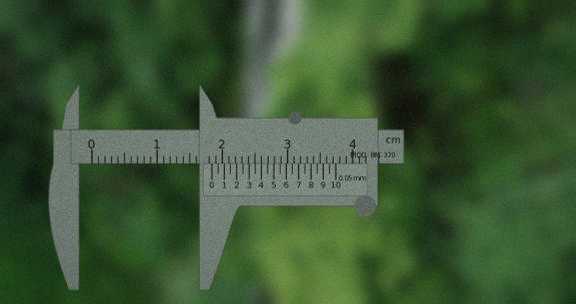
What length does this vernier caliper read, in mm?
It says 18.4 mm
